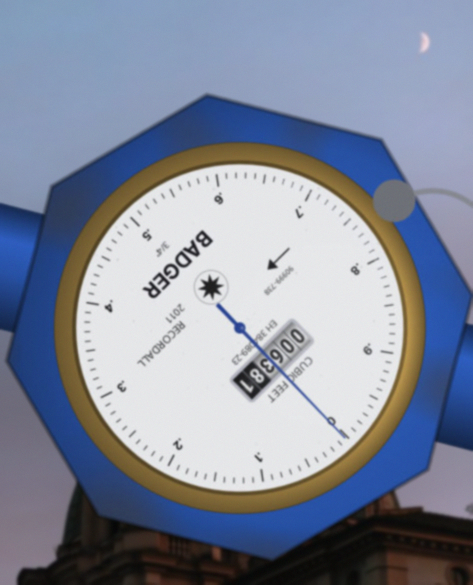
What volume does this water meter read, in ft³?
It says 6381.00 ft³
